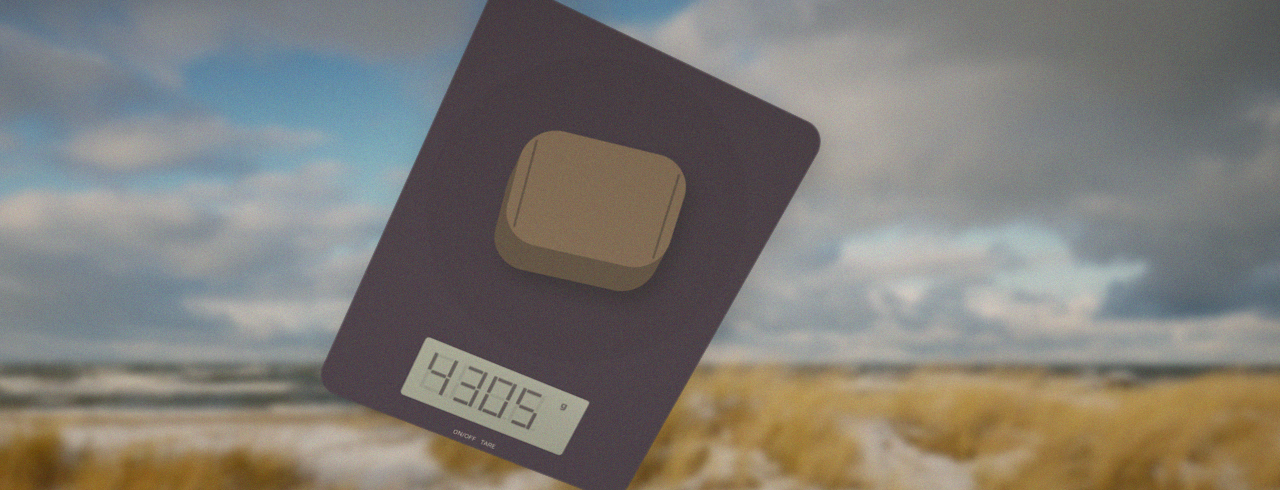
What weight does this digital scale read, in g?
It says 4305 g
